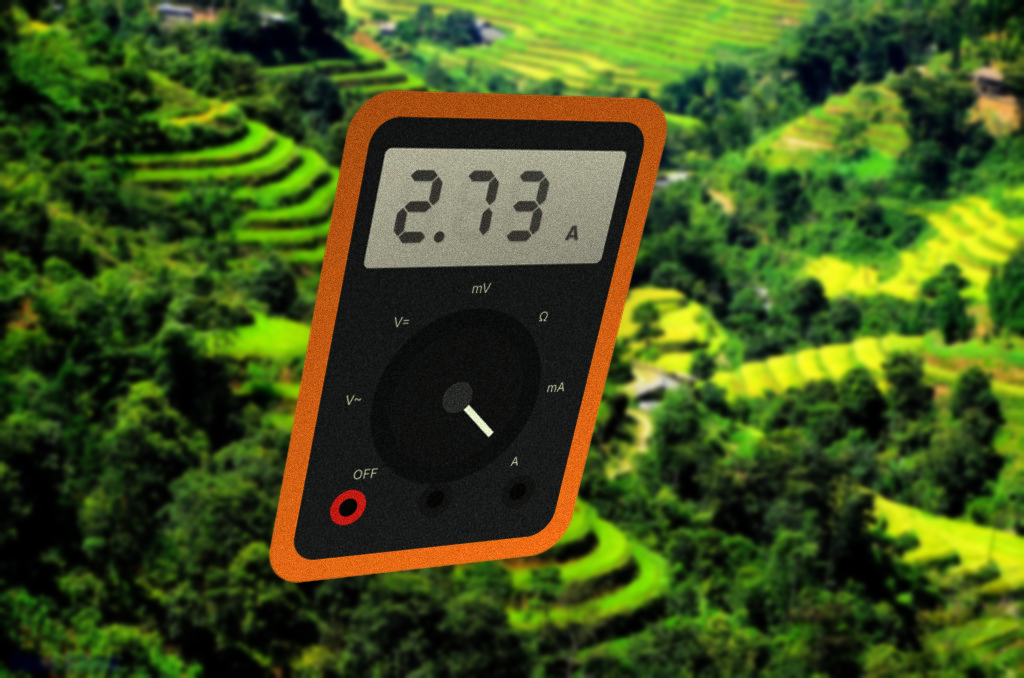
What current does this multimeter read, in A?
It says 2.73 A
